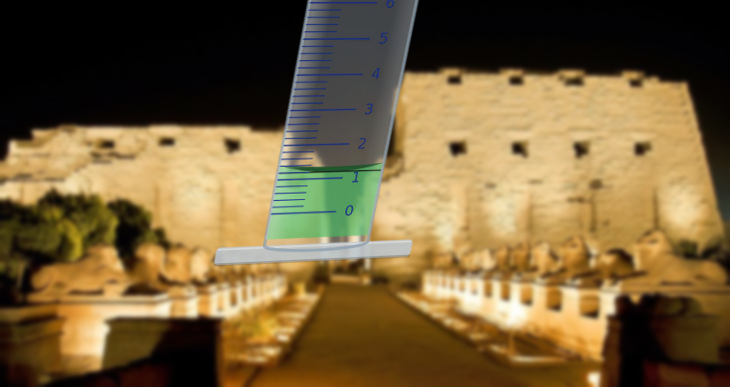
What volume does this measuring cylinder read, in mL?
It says 1.2 mL
